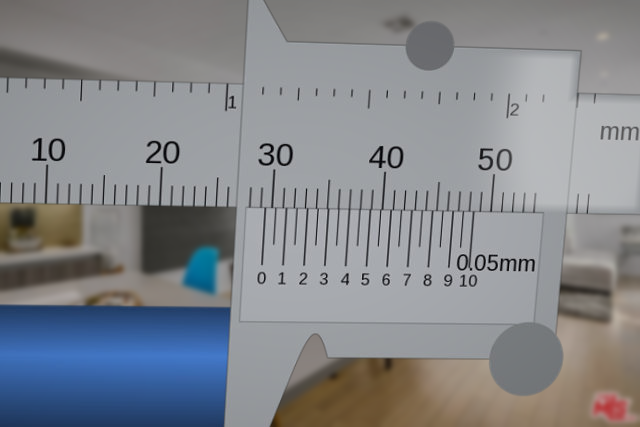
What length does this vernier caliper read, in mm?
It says 29.4 mm
